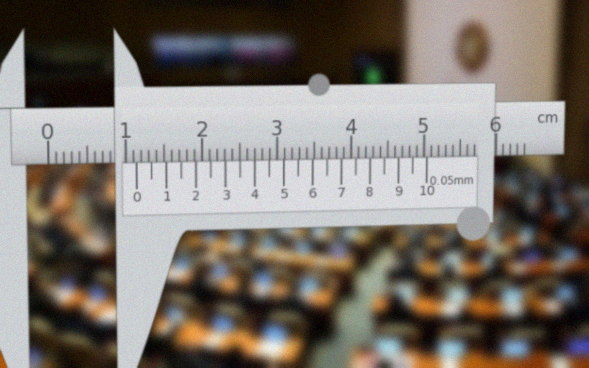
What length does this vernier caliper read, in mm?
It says 11.4 mm
